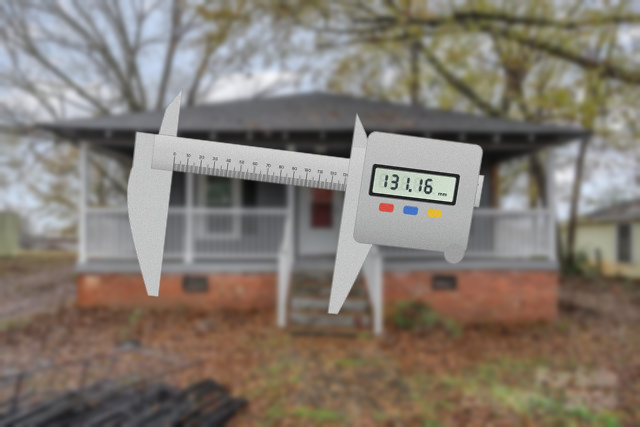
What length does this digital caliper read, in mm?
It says 131.16 mm
